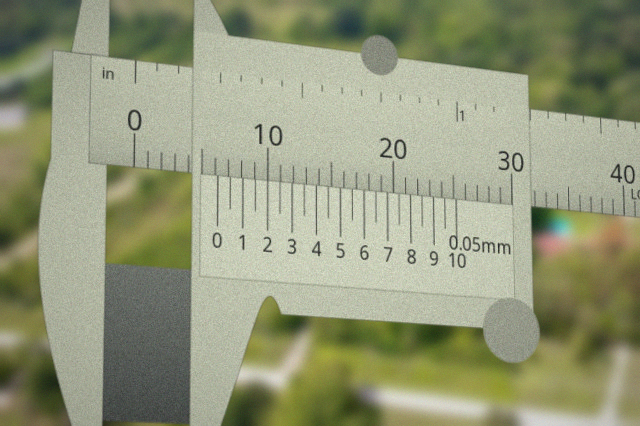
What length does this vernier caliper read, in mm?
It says 6.2 mm
